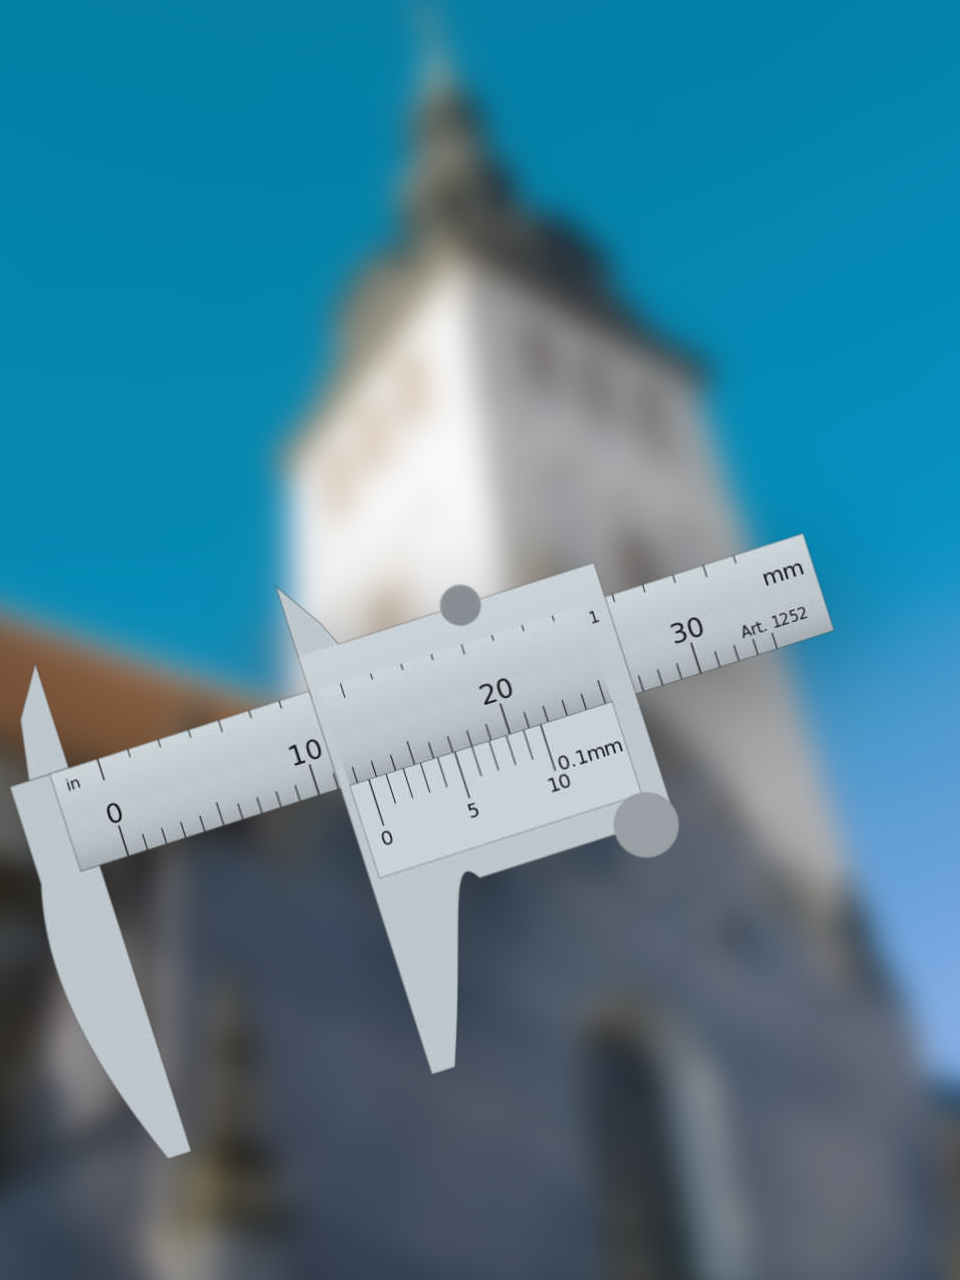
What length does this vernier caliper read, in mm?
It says 12.6 mm
